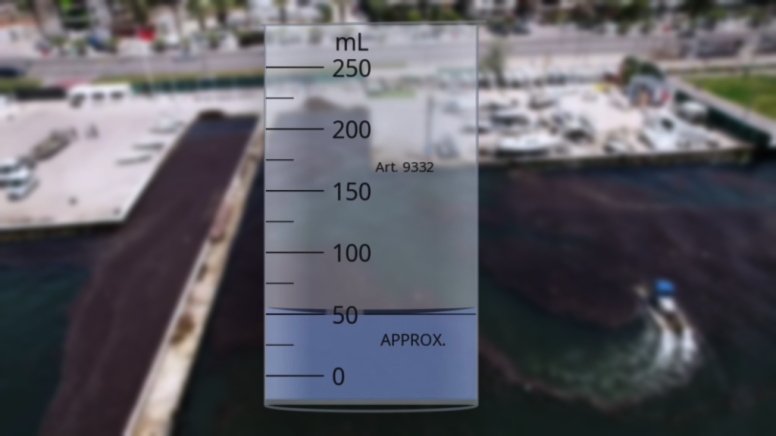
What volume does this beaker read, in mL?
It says 50 mL
